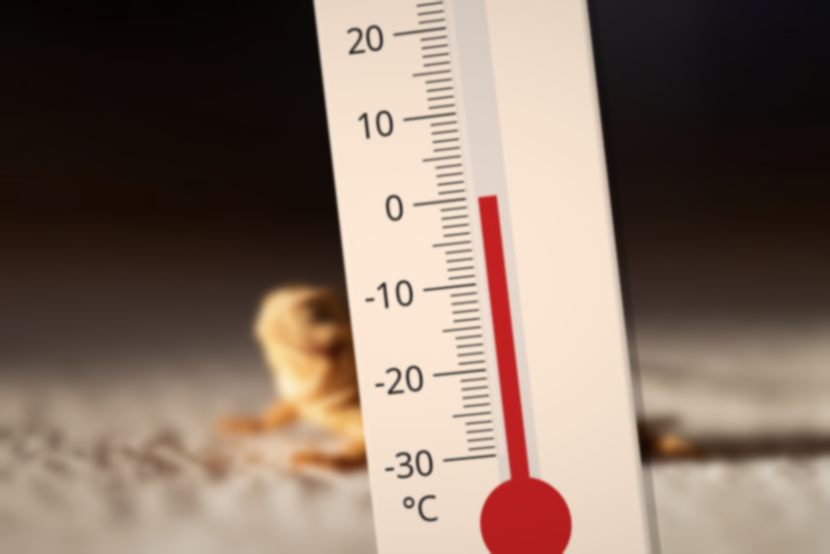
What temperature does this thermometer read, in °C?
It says 0 °C
